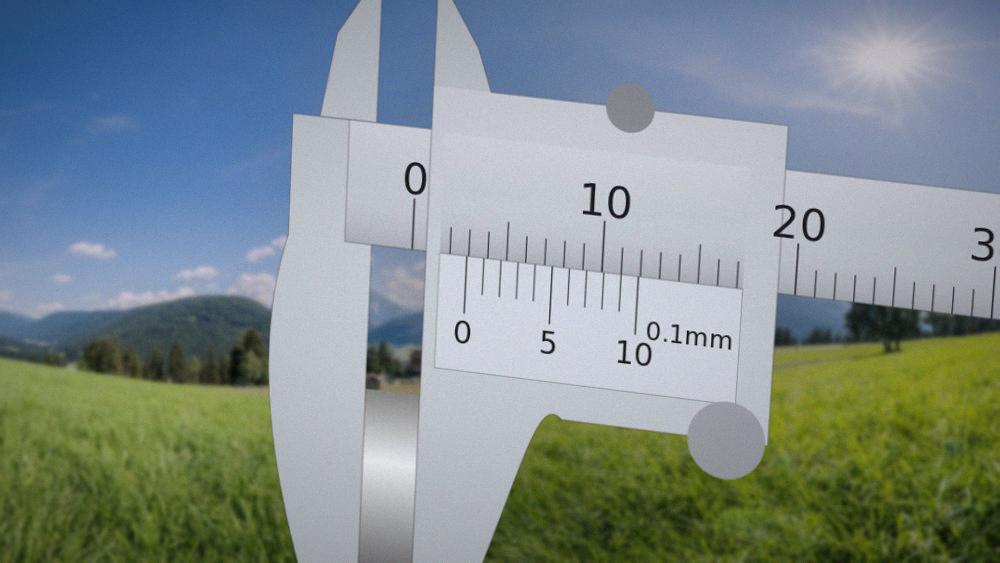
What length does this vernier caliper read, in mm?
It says 2.9 mm
